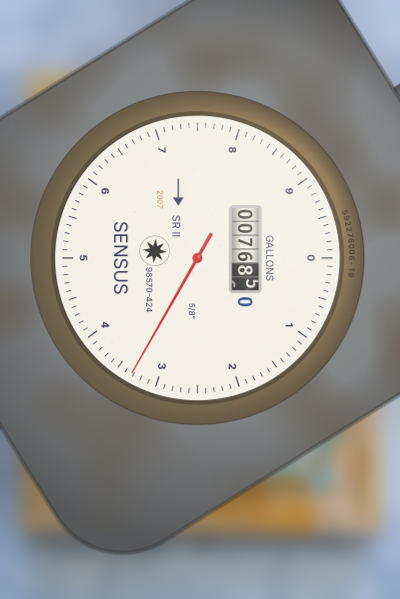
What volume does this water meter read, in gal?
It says 76853.3 gal
